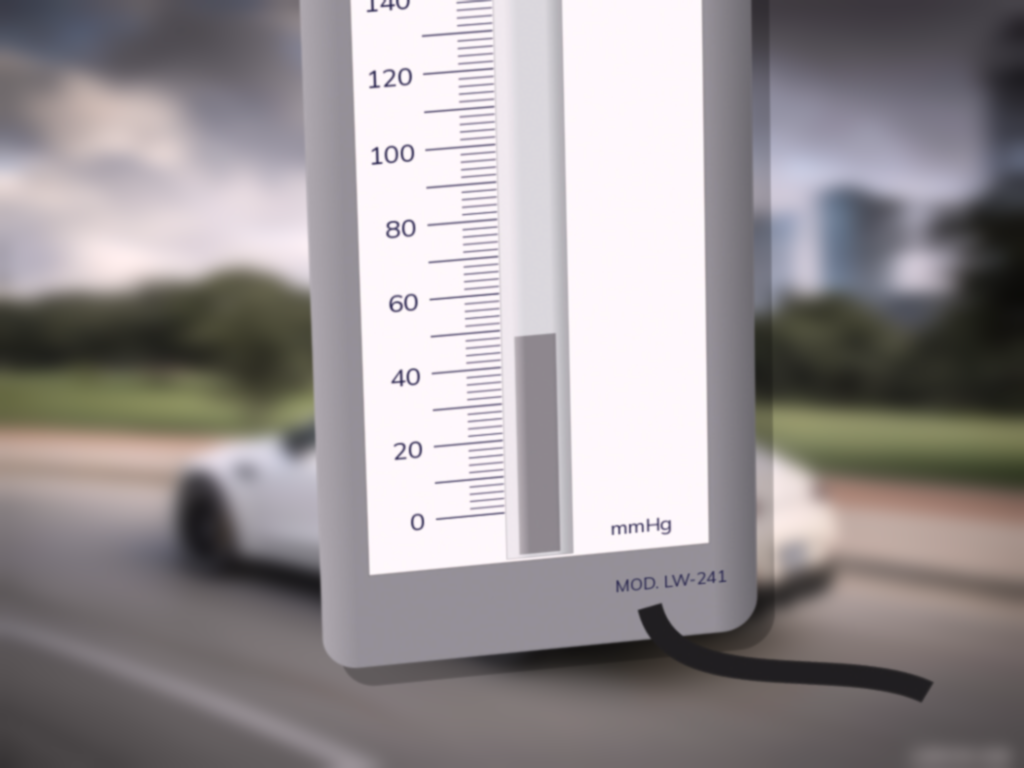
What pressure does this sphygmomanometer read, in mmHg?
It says 48 mmHg
